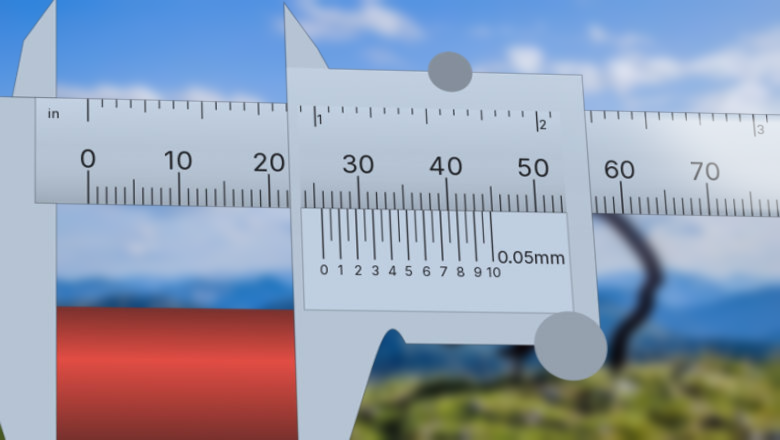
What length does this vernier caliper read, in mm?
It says 25.8 mm
